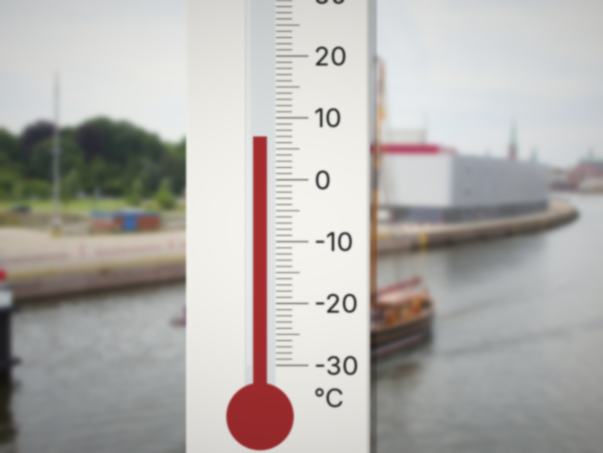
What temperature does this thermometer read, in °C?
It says 7 °C
